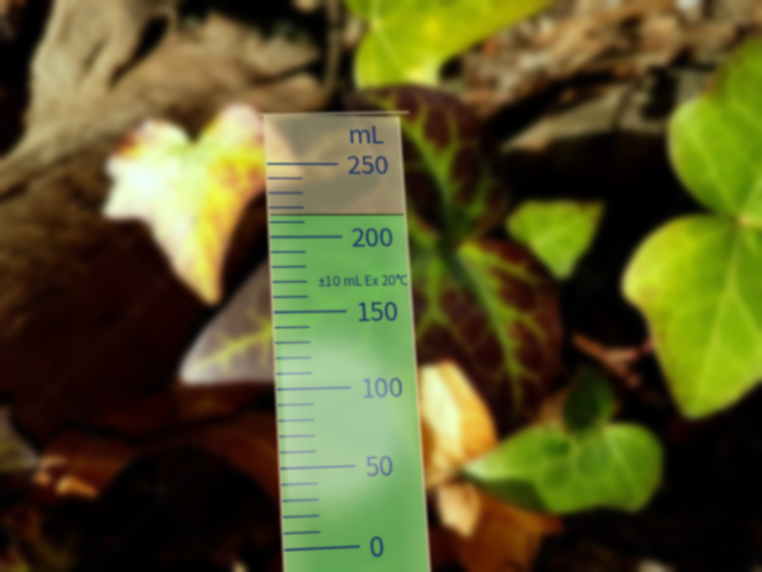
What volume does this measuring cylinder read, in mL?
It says 215 mL
